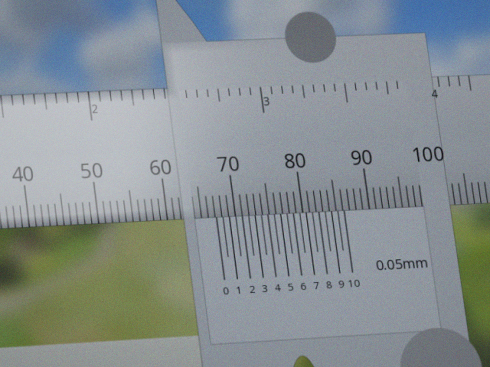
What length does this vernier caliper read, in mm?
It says 67.2 mm
